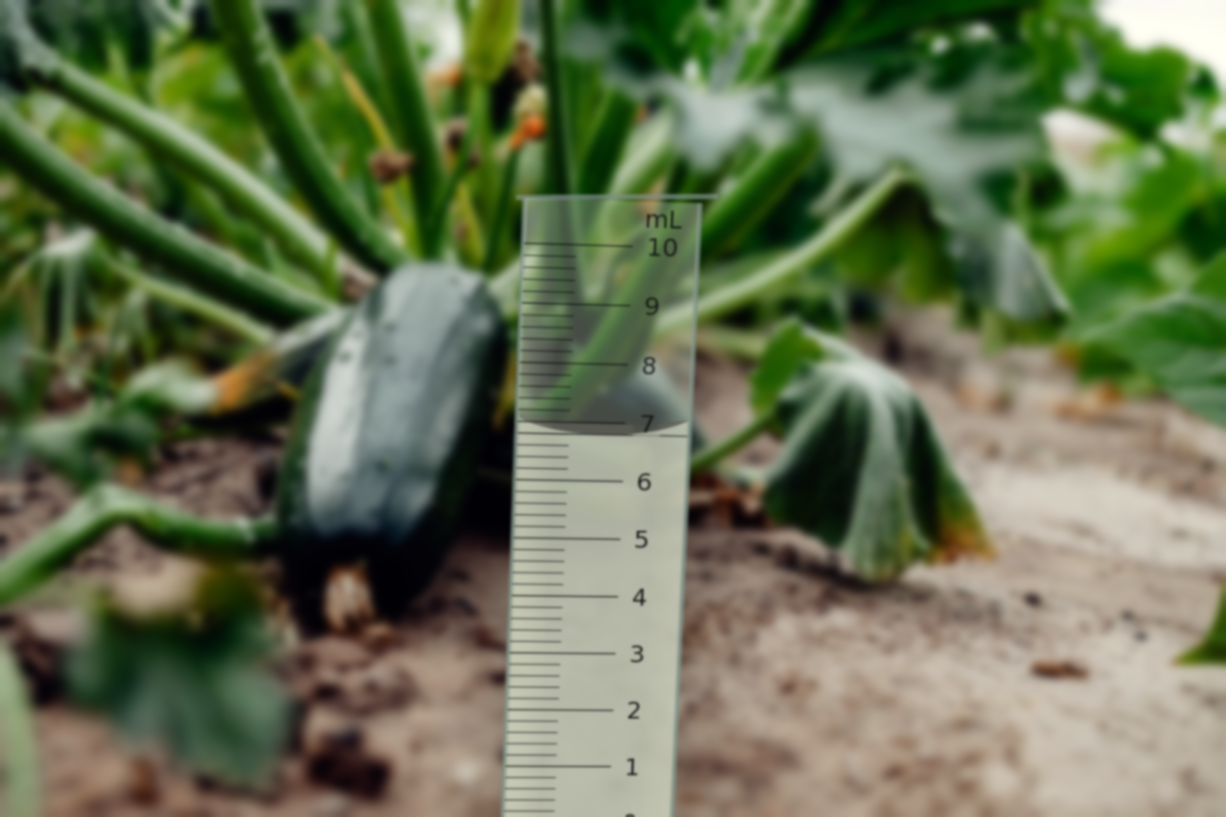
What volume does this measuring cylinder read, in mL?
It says 6.8 mL
